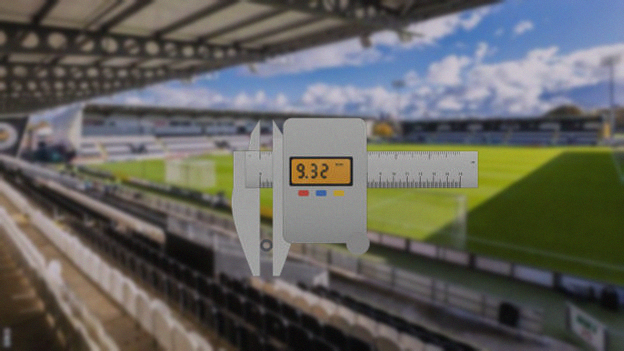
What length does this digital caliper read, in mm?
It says 9.32 mm
